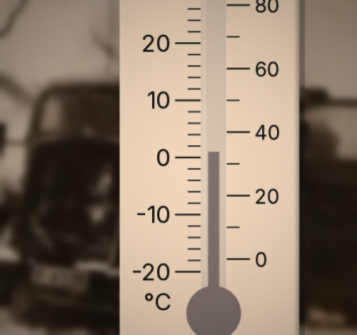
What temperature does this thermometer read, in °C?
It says 1 °C
